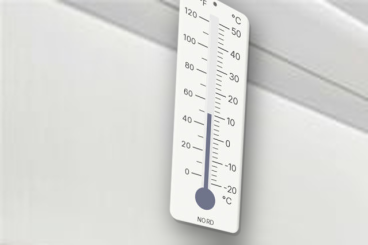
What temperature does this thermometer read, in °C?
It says 10 °C
